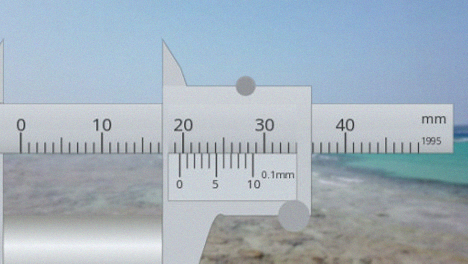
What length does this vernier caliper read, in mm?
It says 19.6 mm
